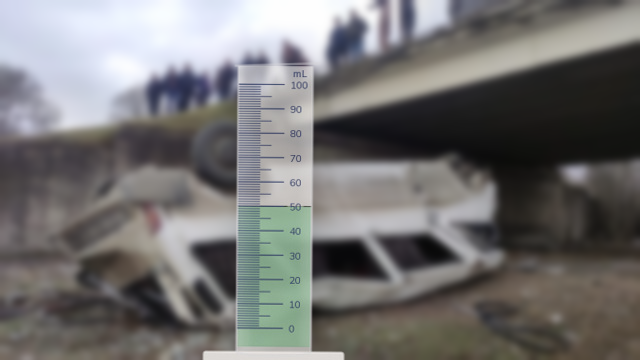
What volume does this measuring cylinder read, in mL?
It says 50 mL
